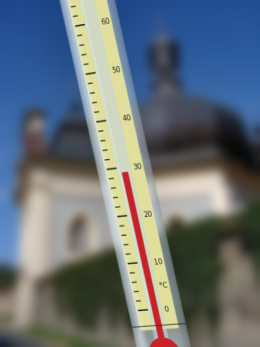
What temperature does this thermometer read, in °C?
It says 29 °C
